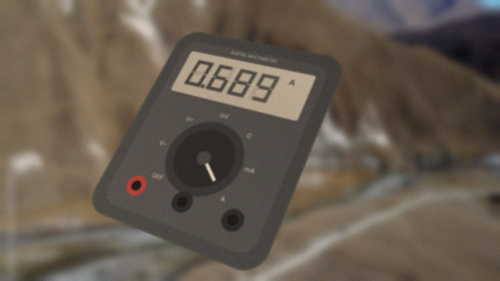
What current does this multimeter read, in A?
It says 0.689 A
